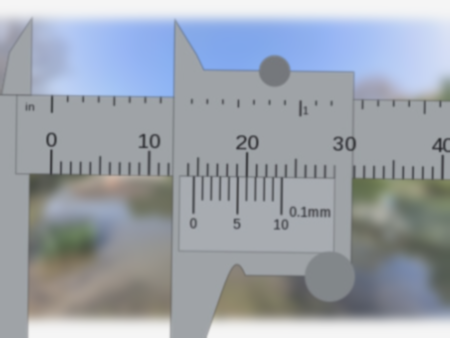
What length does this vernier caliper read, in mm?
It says 14.6 mm
